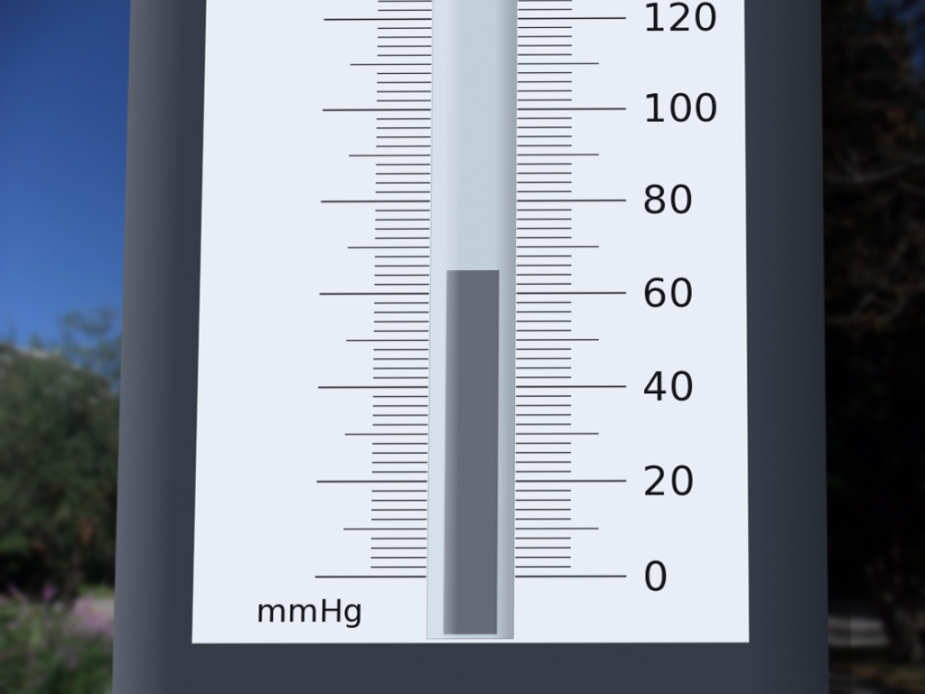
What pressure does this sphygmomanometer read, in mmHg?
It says 65 mmHg
